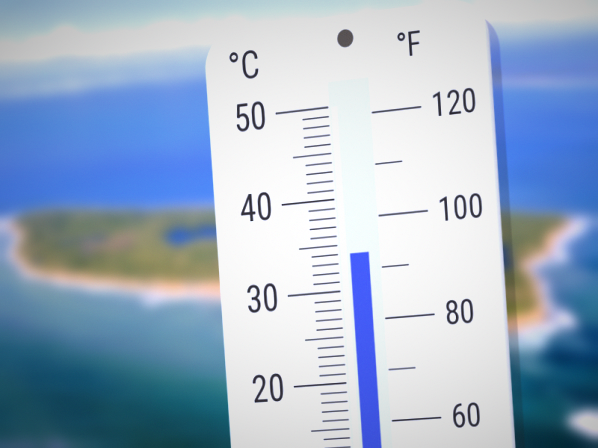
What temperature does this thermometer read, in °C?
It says 34 °C
